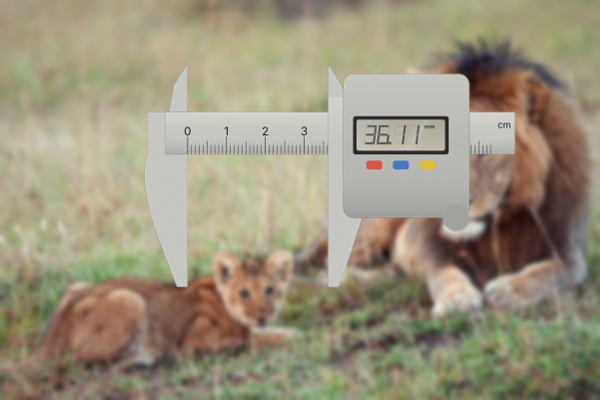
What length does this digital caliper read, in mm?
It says 36.11 mm
